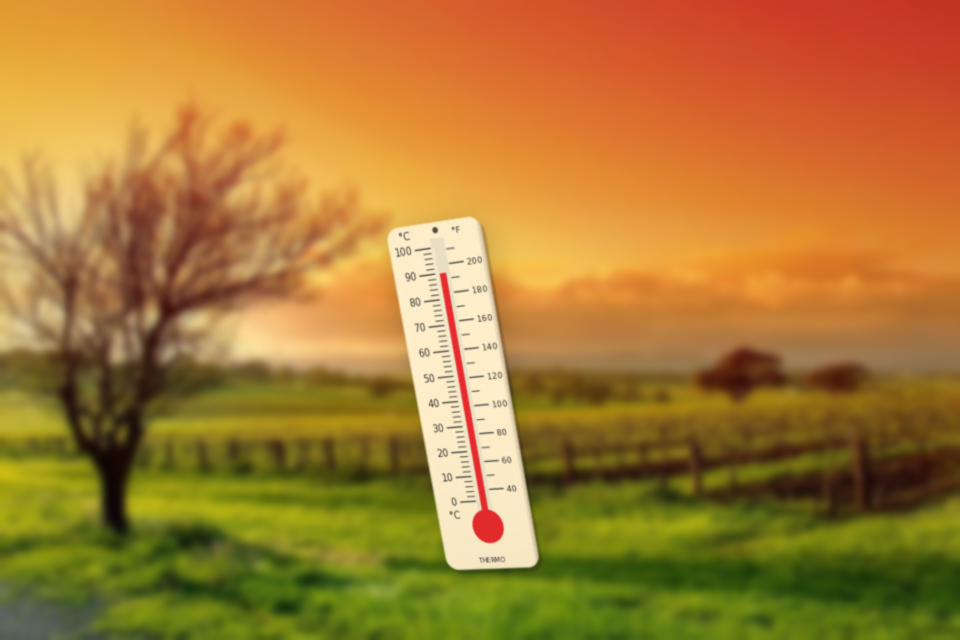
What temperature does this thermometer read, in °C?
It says 90 °C
